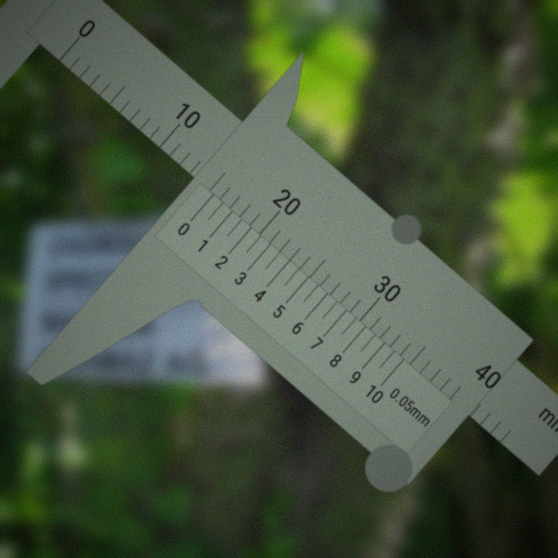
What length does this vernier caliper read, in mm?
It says 15.4 mm
